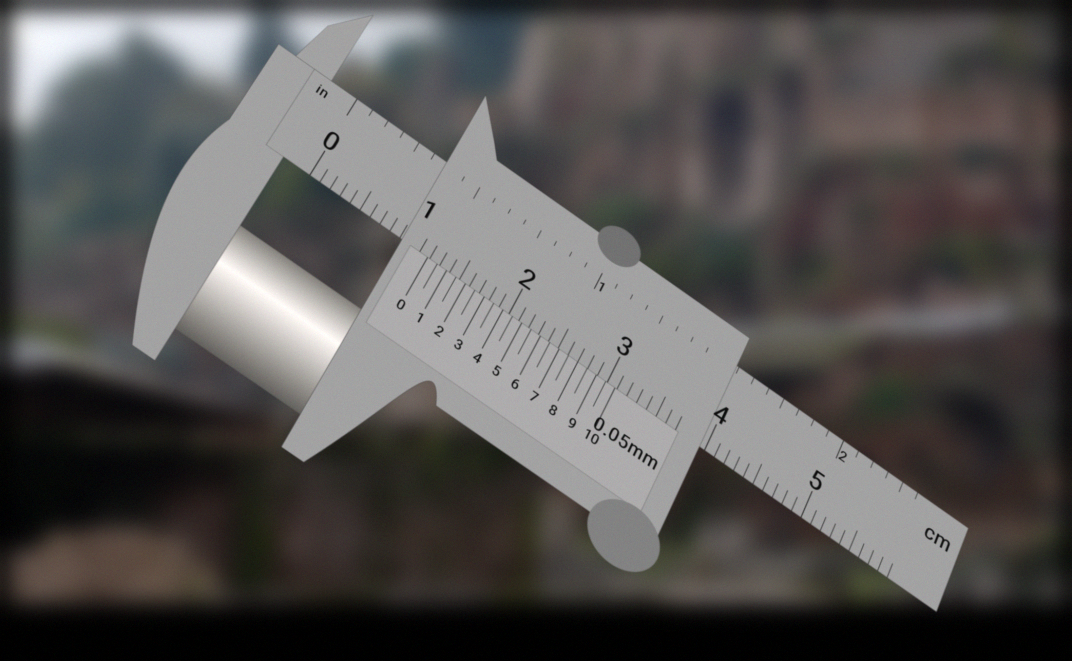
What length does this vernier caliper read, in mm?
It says 11.8 mm
